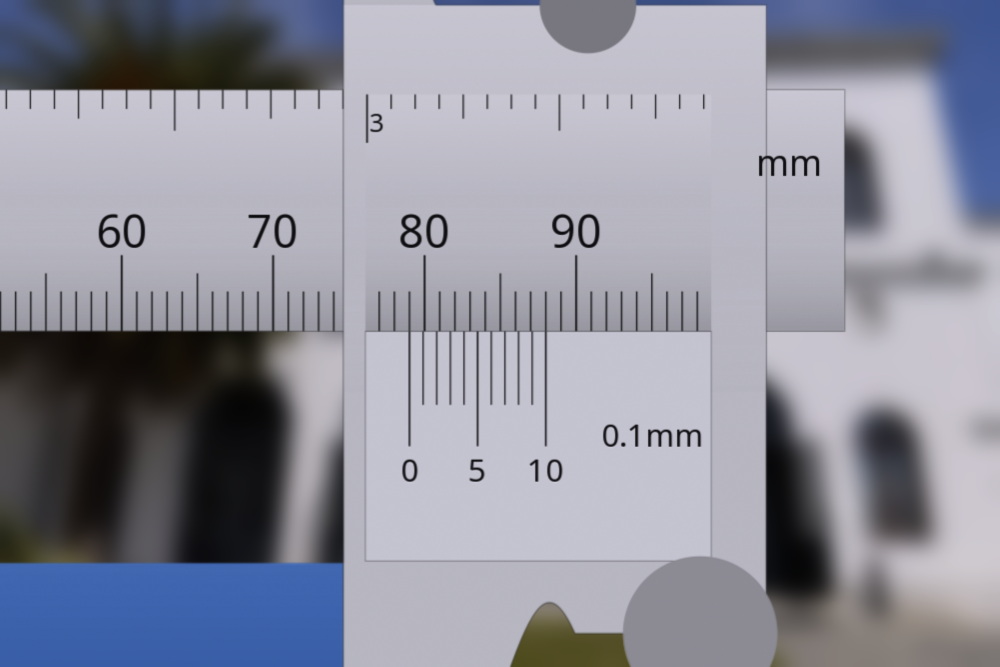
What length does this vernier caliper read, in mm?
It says 79.0 mm
